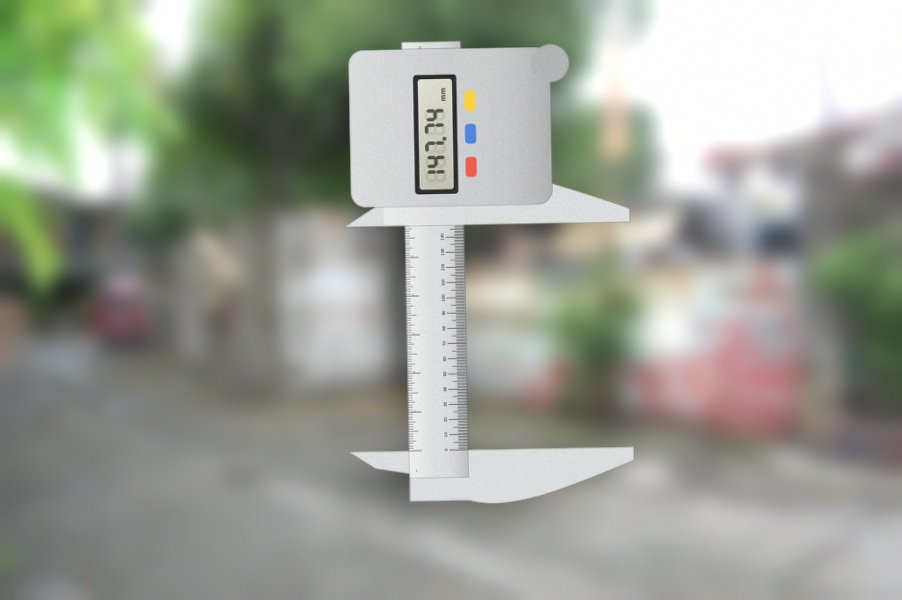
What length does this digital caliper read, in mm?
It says 147.74 mm
